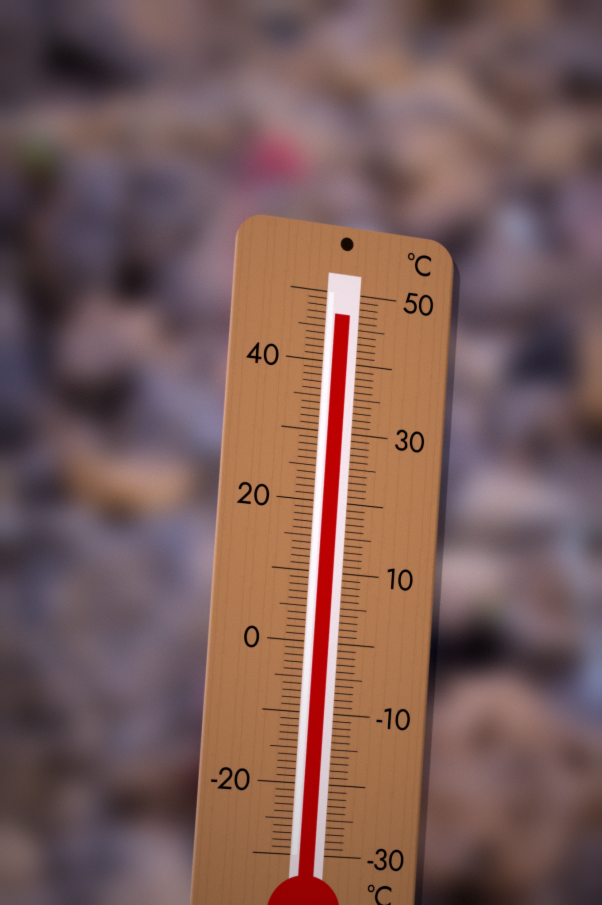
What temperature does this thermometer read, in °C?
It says 47 °C
